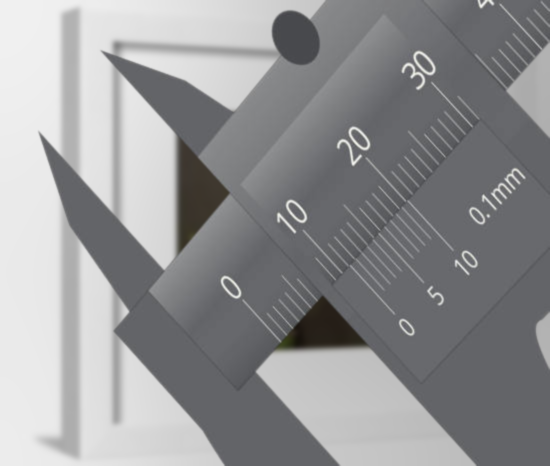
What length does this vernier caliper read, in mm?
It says 11.2 mm
